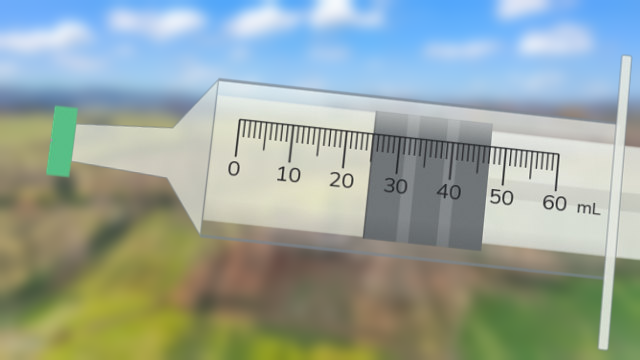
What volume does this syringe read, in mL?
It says 25 mL
